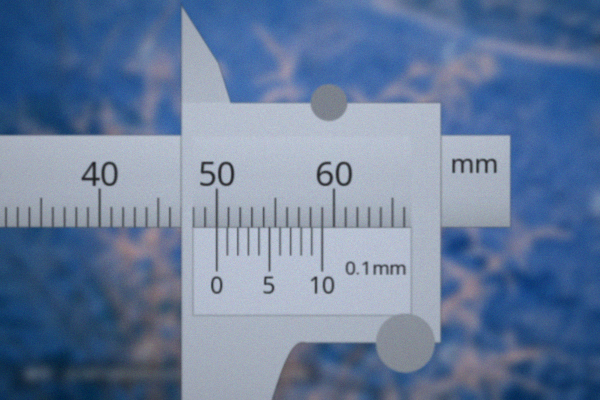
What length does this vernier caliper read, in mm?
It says 50.0 mm
